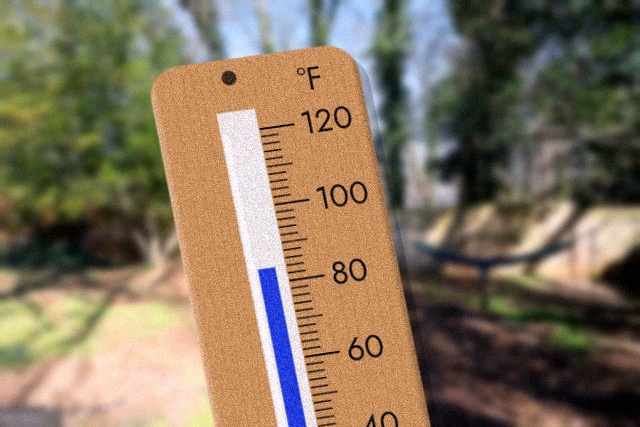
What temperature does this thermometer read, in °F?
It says 84 °F
